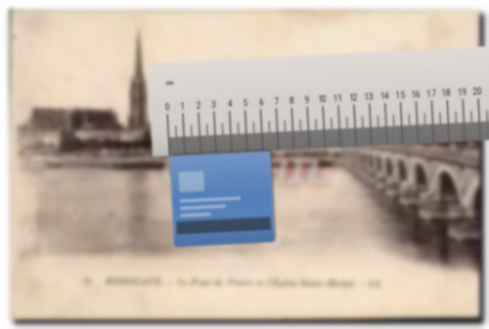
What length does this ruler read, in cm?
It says 6.5 cm
